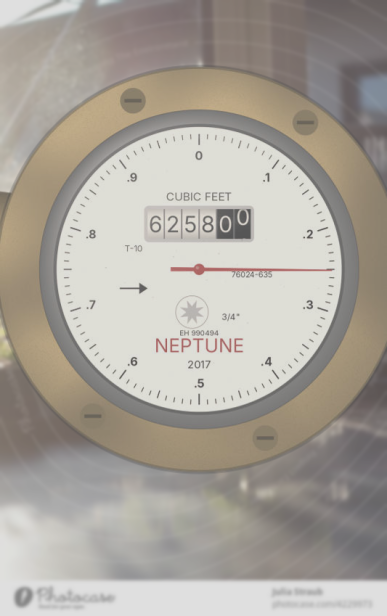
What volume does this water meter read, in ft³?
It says 625800.25 ft³
